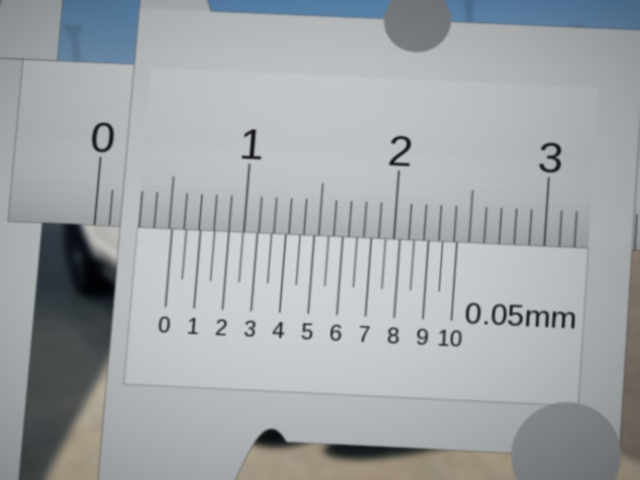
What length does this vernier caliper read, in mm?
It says 5.2 mm
